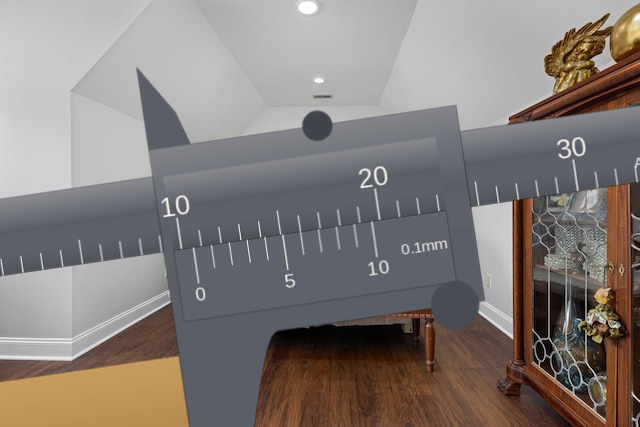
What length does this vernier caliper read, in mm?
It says 10.6 mm
